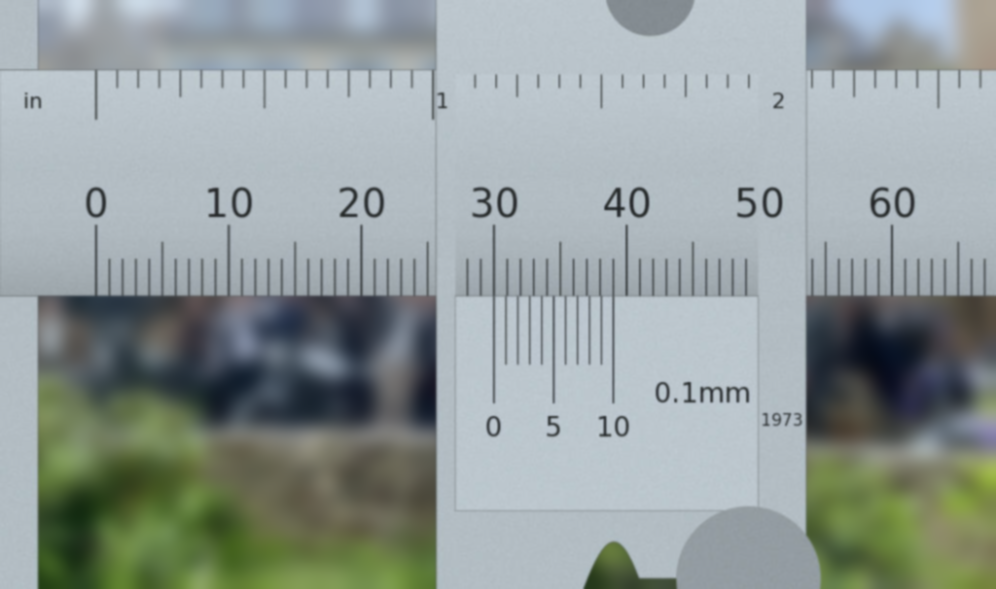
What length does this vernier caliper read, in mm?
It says 30.0 mm
